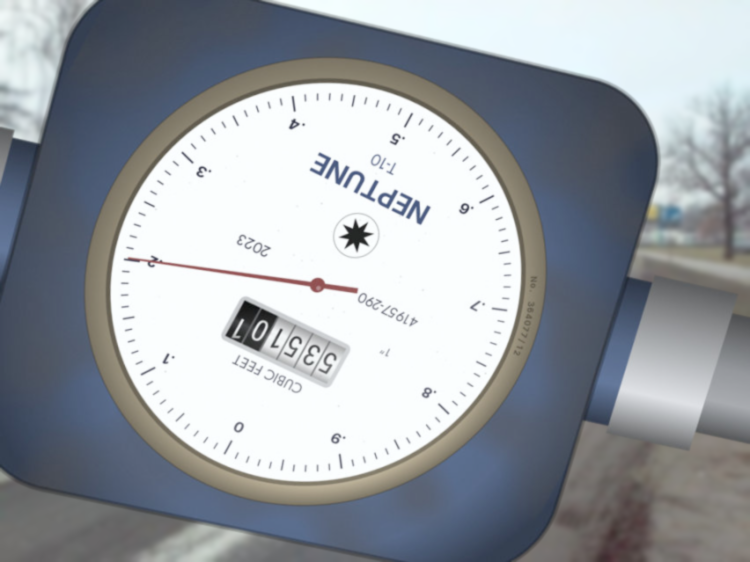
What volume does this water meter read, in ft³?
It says 535101.20 ft³
